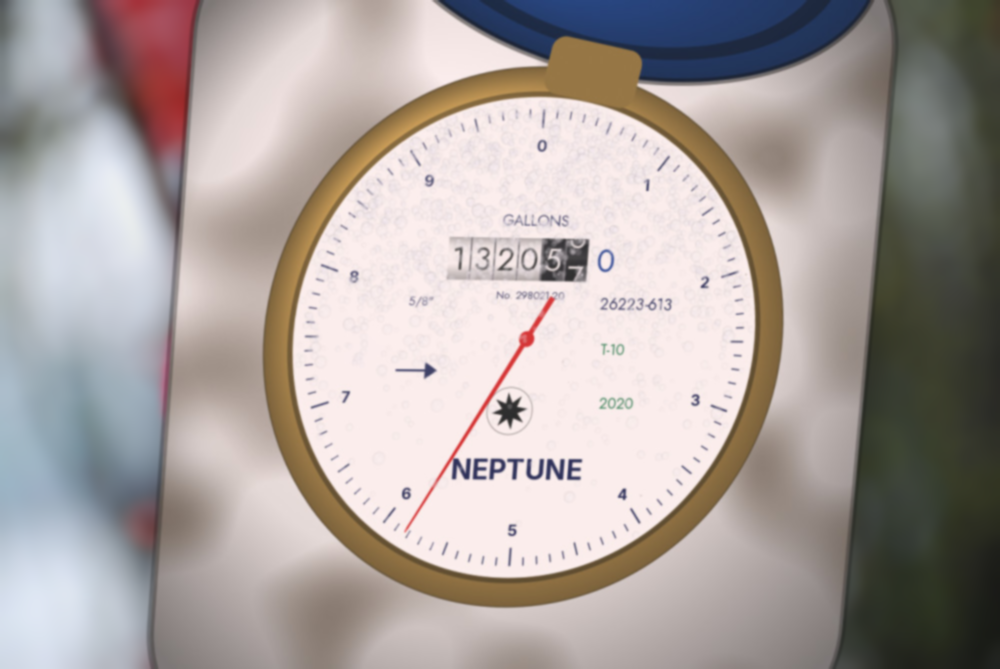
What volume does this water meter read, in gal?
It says 1320565.8 gal
